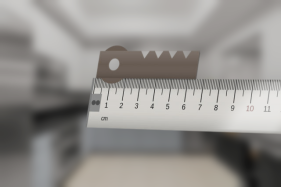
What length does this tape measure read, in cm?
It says 6.5 cm
